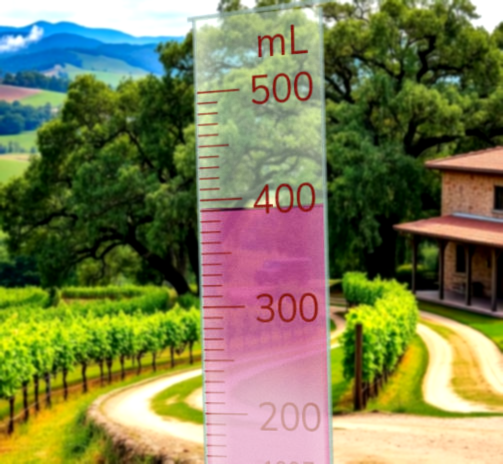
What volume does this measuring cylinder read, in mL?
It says 390 mL
